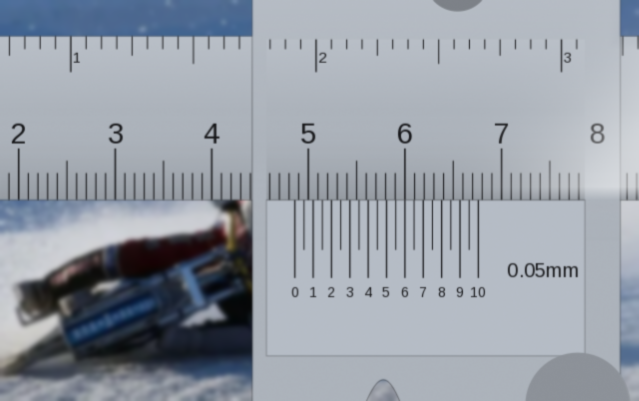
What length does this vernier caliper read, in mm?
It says 48.6 mm
